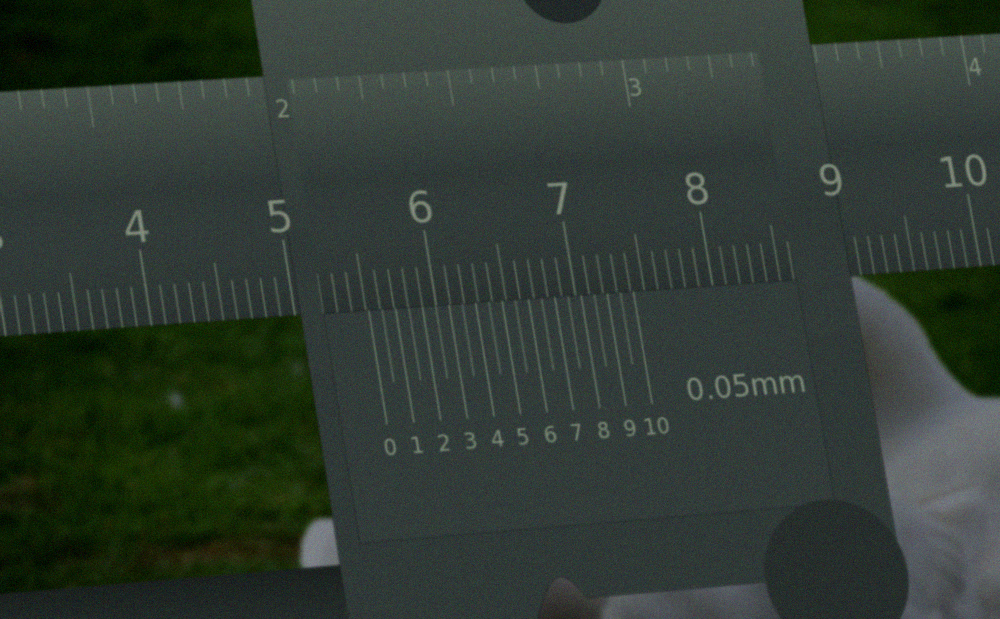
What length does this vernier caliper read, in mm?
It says 55.2 mm
